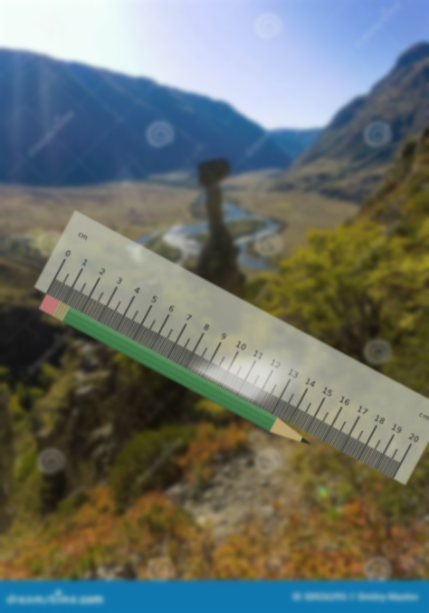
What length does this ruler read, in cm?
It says 15.5 cm
